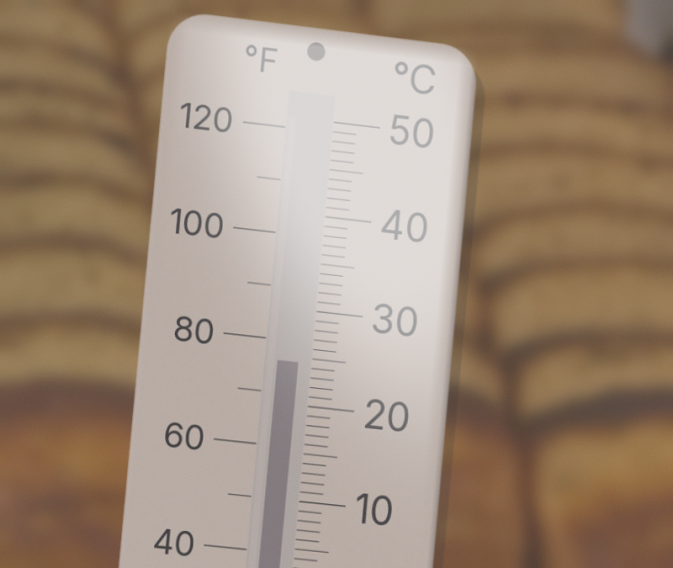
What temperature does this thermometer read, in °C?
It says 24.5 °C
